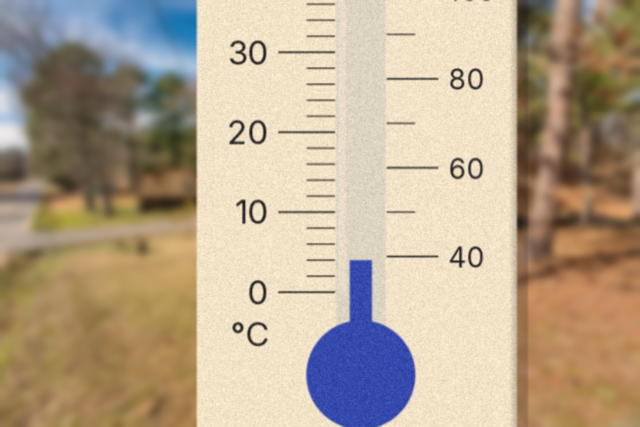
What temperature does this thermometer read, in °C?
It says 4 °C
